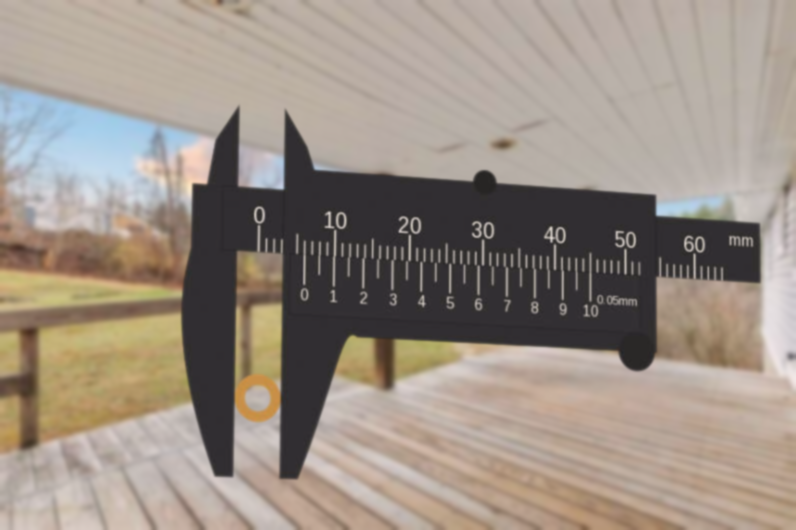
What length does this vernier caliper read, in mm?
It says 6.0 mm
